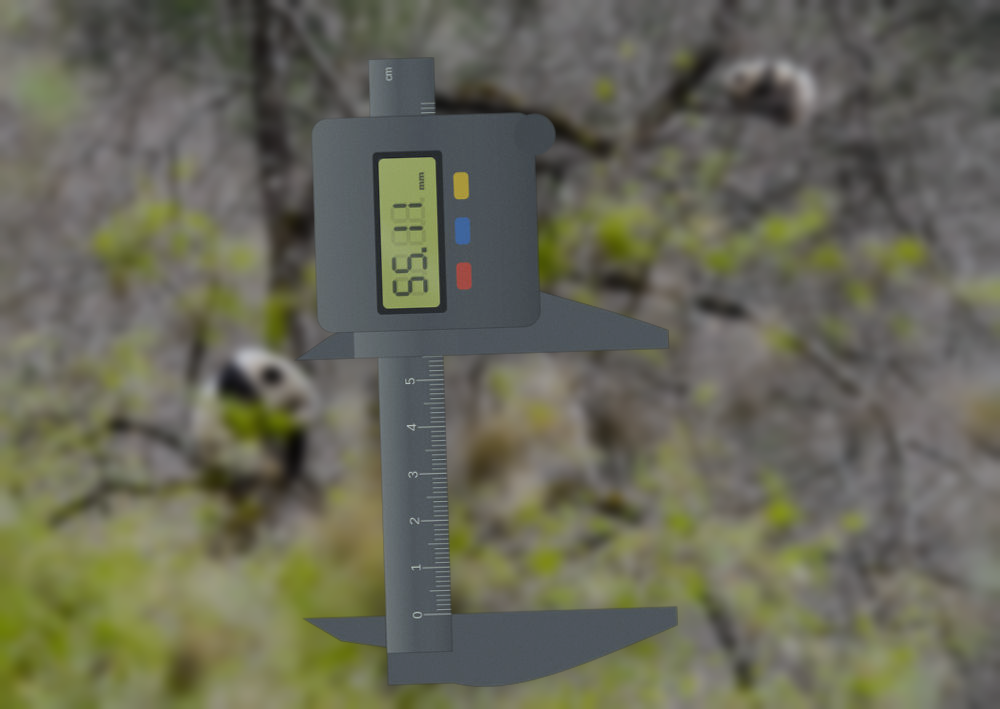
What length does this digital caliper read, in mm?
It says 55.11 mm
